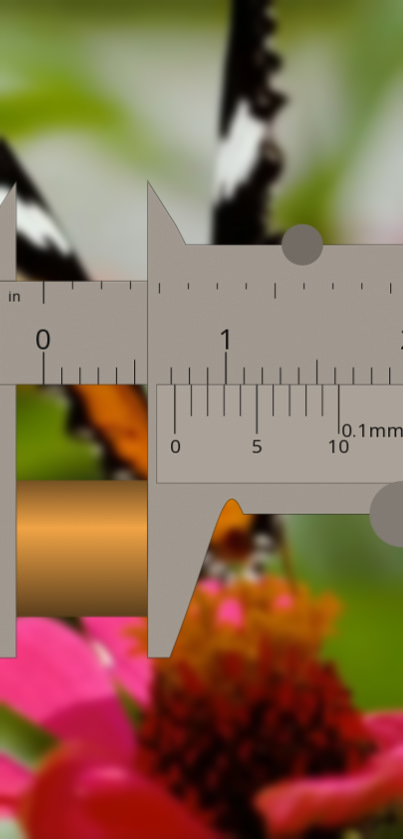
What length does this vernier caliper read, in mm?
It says 7.2 mm
